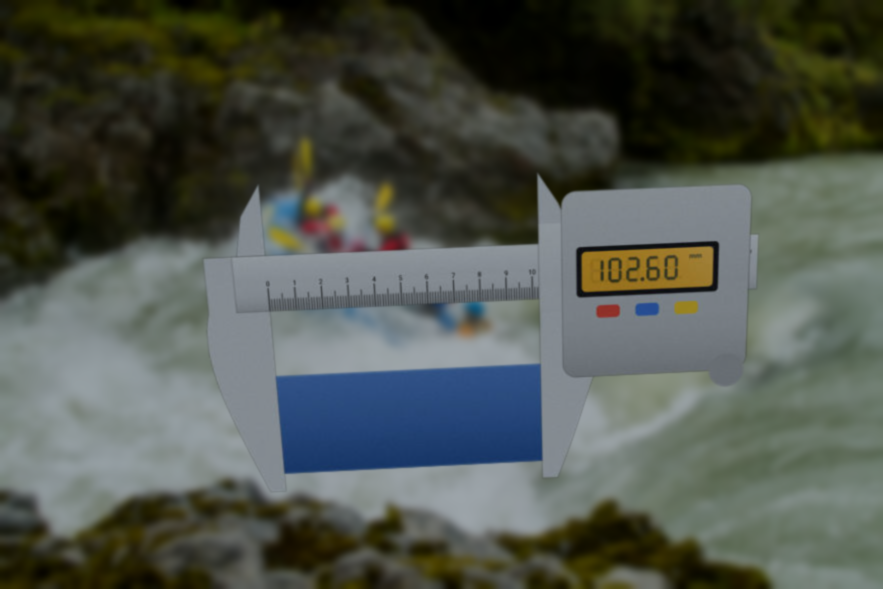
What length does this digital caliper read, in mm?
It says 102.60 mm
